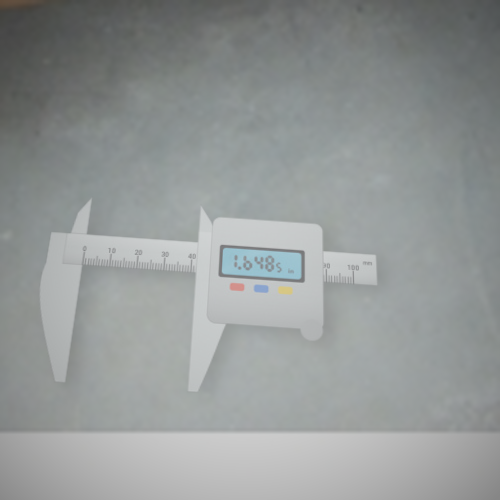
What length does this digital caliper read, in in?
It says 1.6485 in
